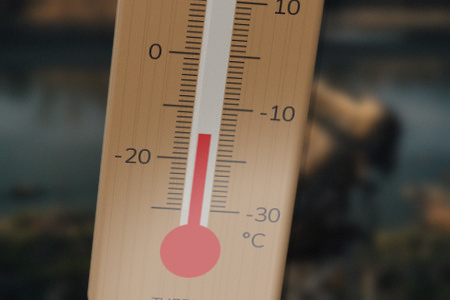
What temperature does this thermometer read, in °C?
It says -15 °C
